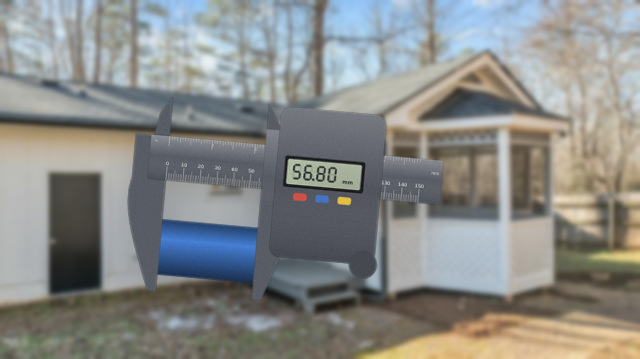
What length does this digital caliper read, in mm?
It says 56.80 mm
